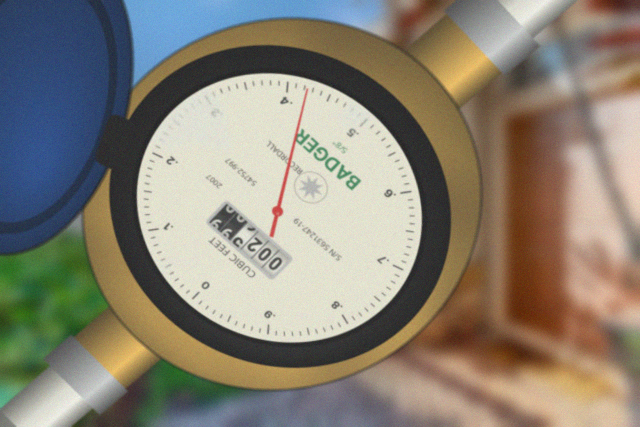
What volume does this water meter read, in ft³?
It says 2599.42 ft³
